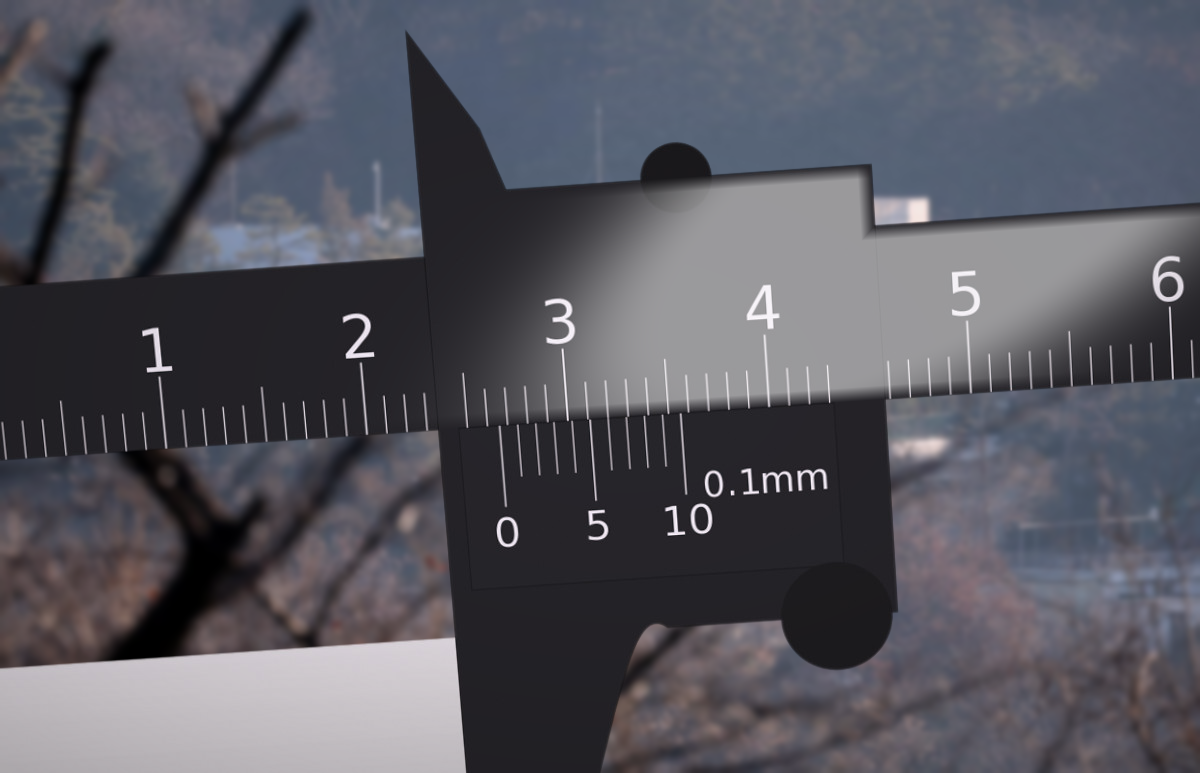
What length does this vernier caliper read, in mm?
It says 26.6 mm
